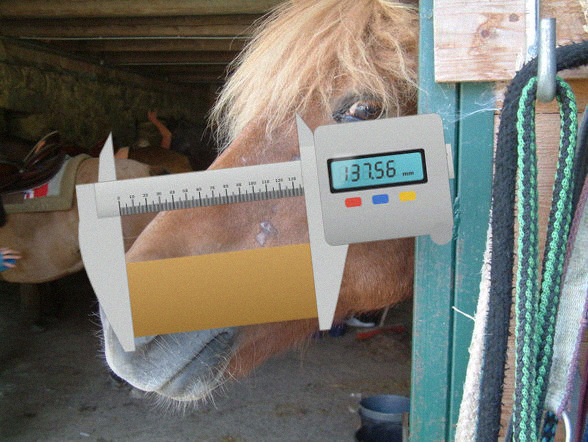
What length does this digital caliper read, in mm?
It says 137.56 mm
